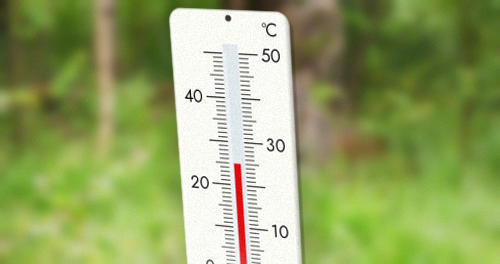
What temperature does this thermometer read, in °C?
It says 25 °C
